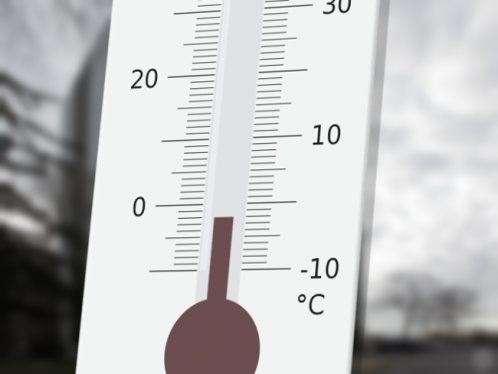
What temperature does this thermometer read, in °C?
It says -2 °C
